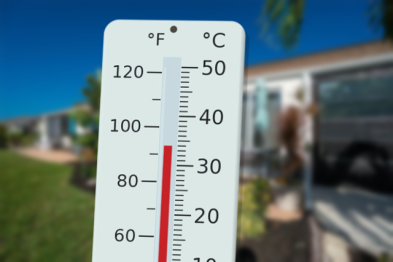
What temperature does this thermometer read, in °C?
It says 34 °C
